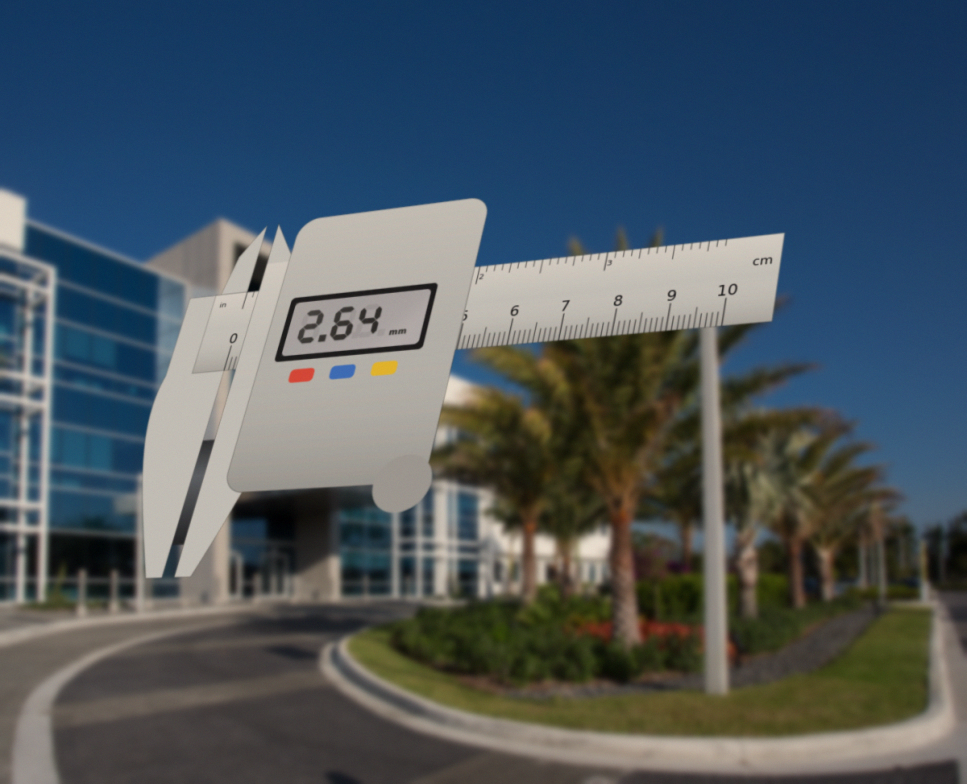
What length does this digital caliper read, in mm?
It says 2.64 mm
